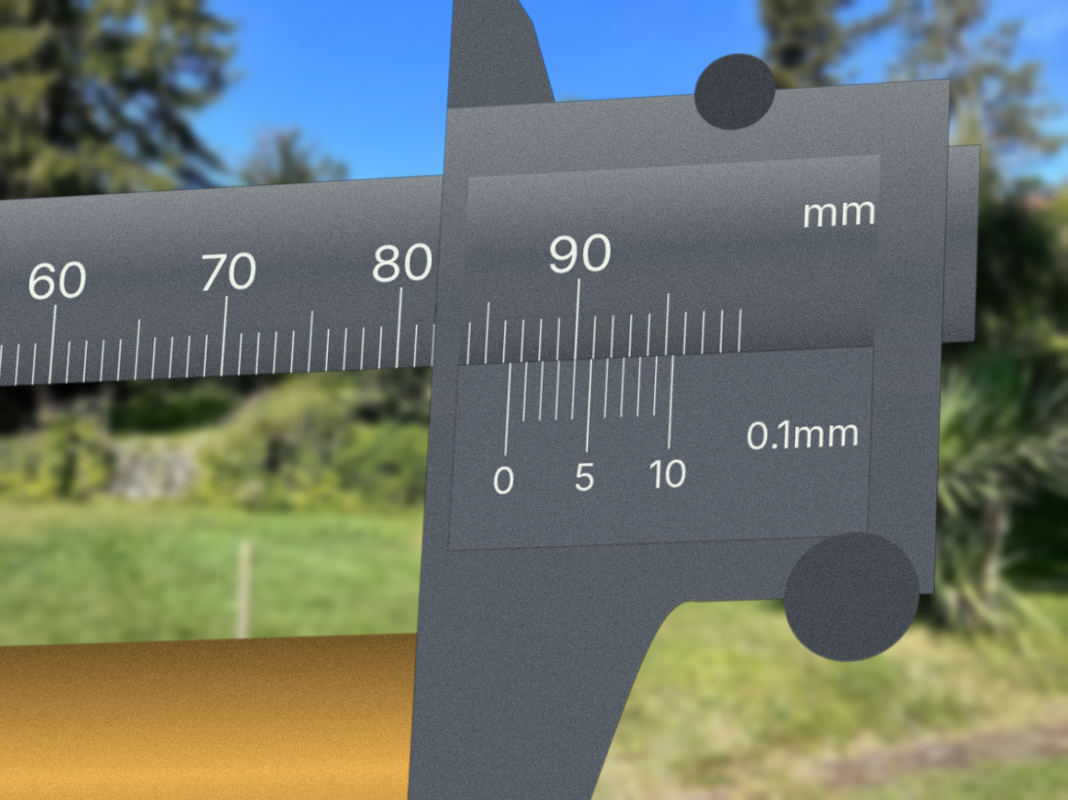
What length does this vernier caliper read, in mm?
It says 86.4 mm
